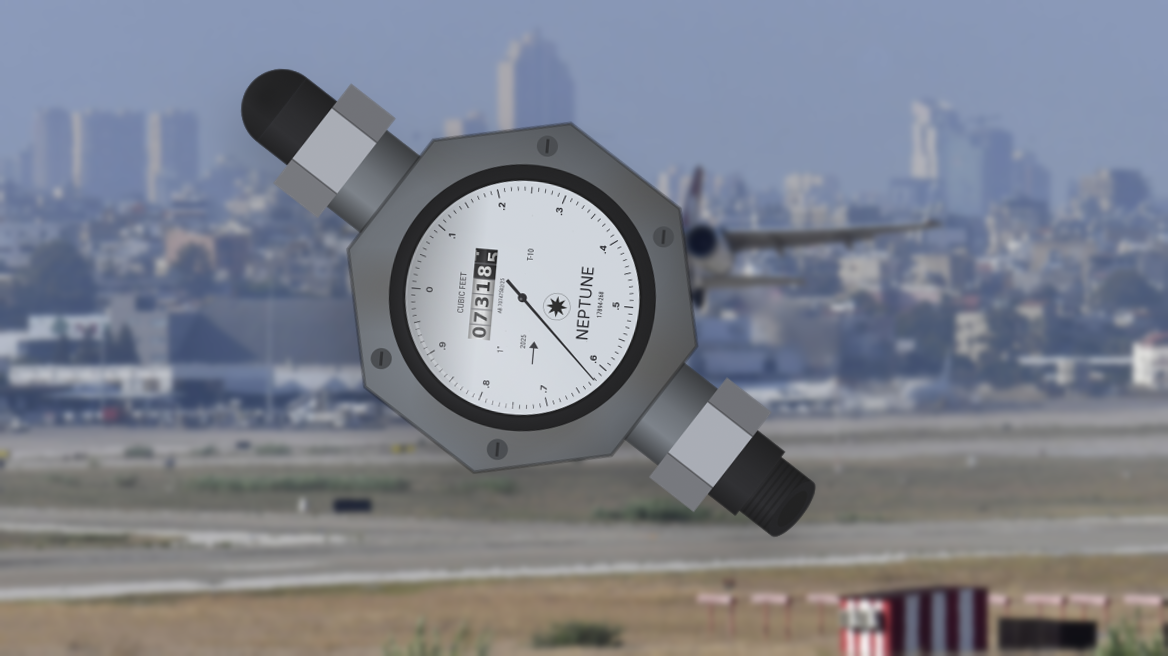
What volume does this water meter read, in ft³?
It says 73184.62 ft³
